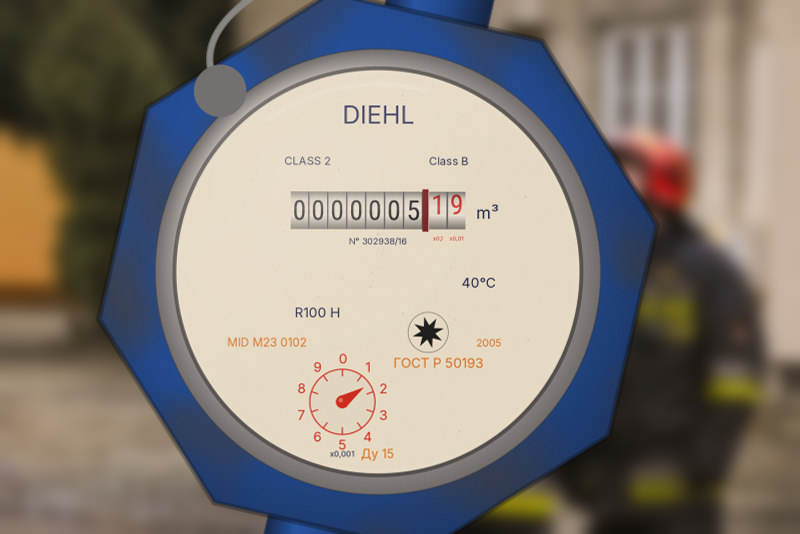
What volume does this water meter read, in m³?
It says 5.191 m³
